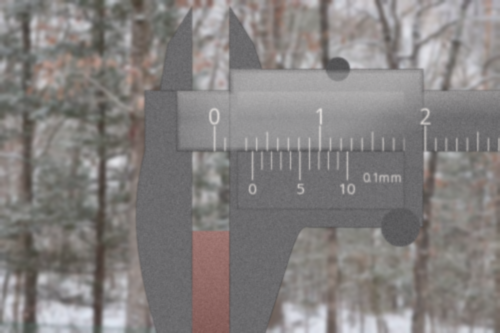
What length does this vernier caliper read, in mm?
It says 3.6 mm
